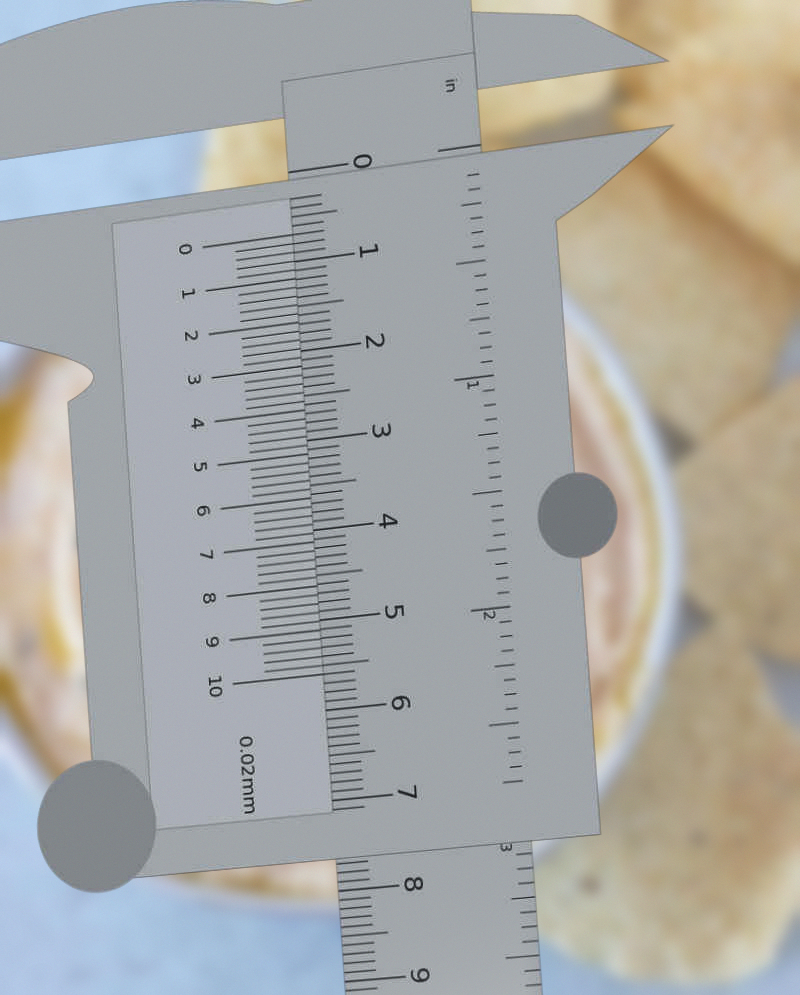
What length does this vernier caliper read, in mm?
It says 7.0 mm
